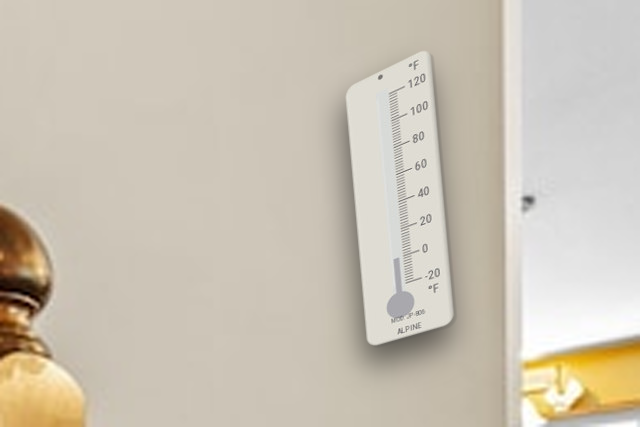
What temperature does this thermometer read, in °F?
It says 0 °F
